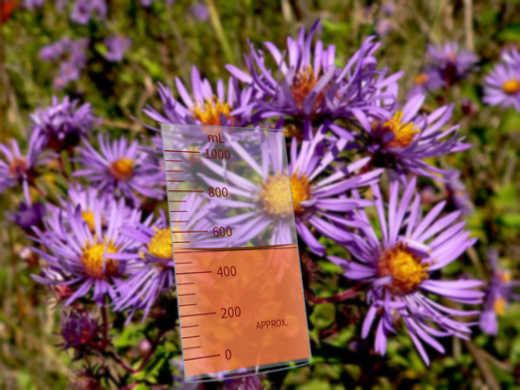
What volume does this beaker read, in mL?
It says 500 mL
